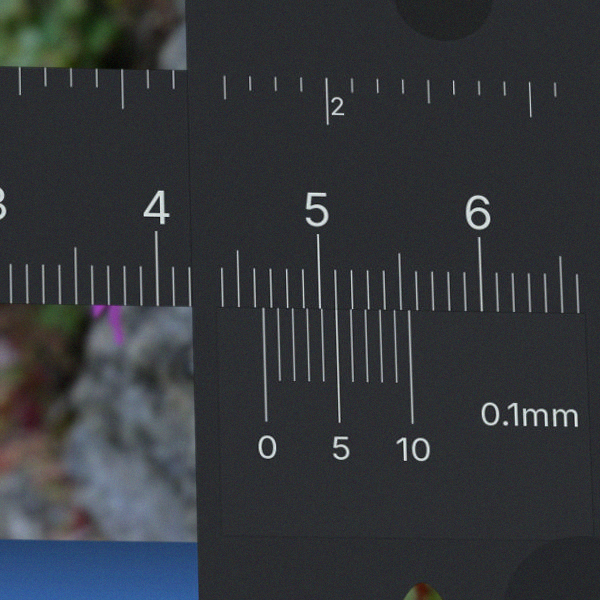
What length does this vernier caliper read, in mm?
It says 46.5 mm
